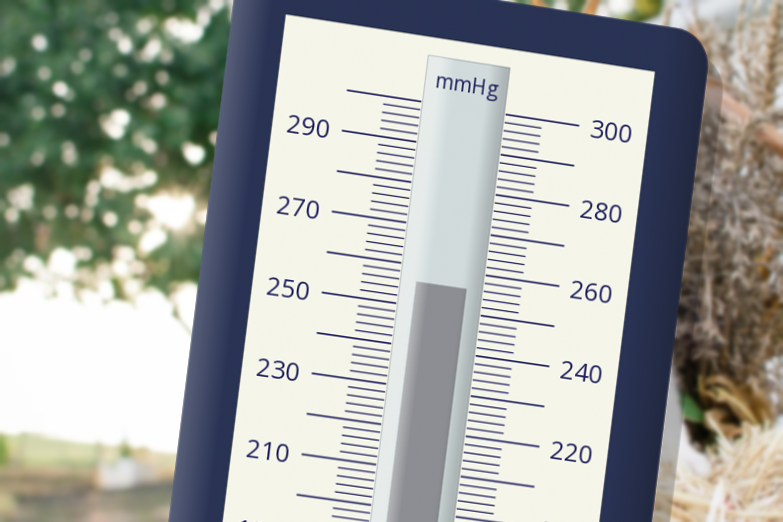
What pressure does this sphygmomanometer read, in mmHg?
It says 256 mmHg
